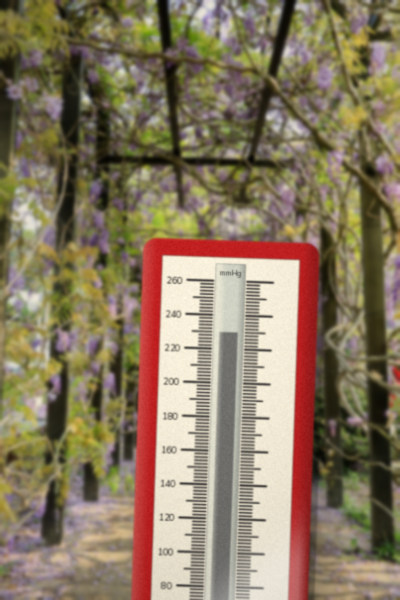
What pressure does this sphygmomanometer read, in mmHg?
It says 230 mmHg
